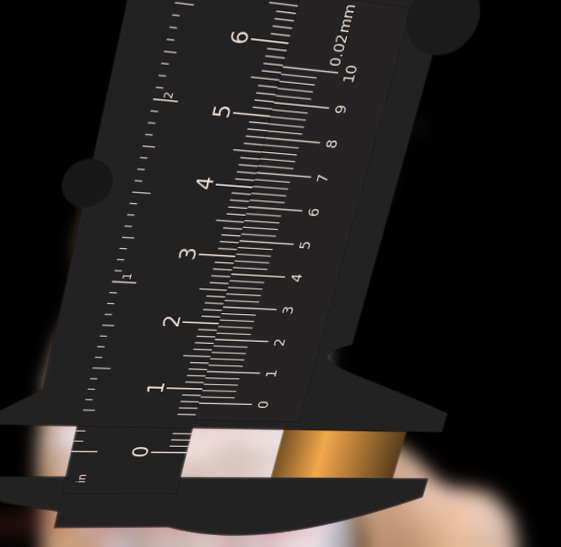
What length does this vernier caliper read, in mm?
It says 7.8 mm
